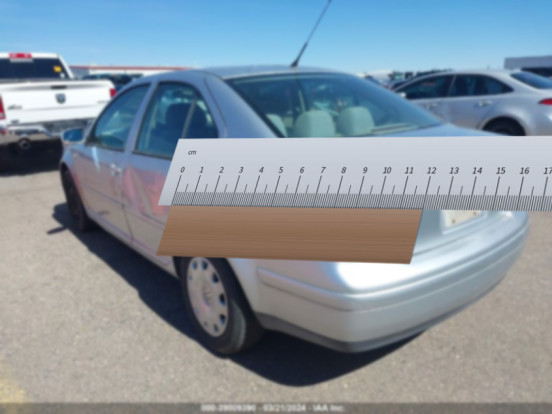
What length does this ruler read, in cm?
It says 12 cm
